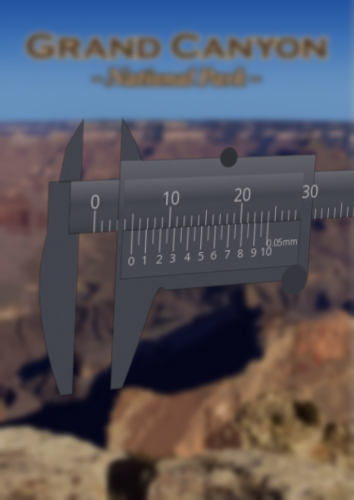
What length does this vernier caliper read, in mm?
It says 5.0 mm
